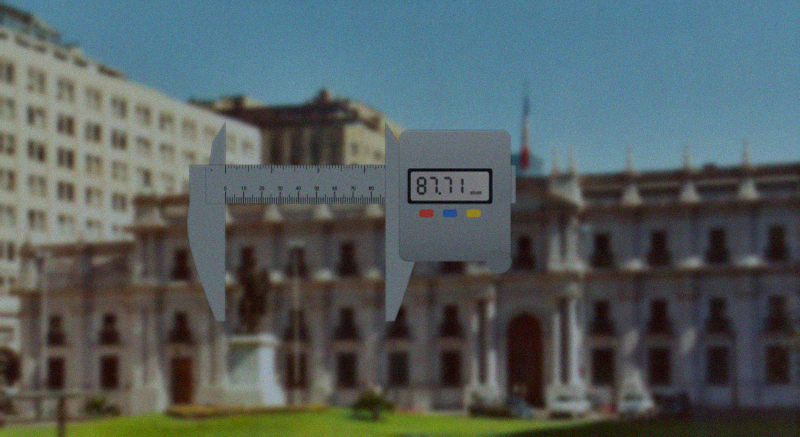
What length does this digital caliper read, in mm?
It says 87.71 mm
